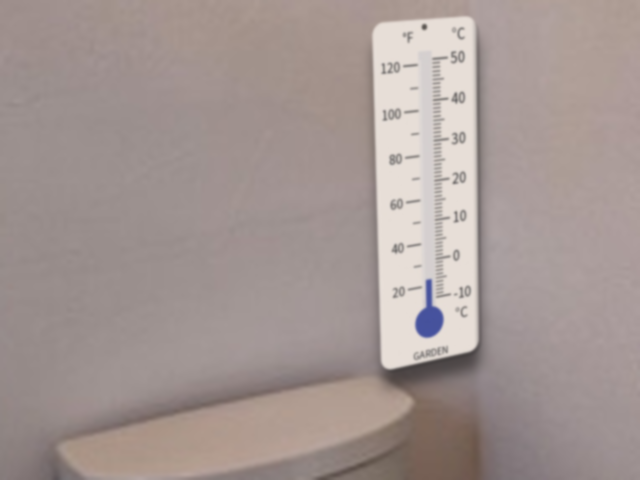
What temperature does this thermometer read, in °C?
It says -5 °C
